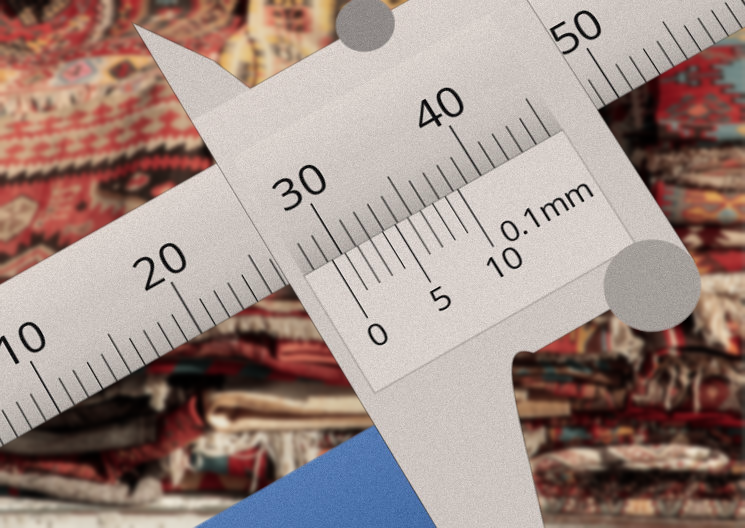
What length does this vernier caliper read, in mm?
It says 29.3 mm
